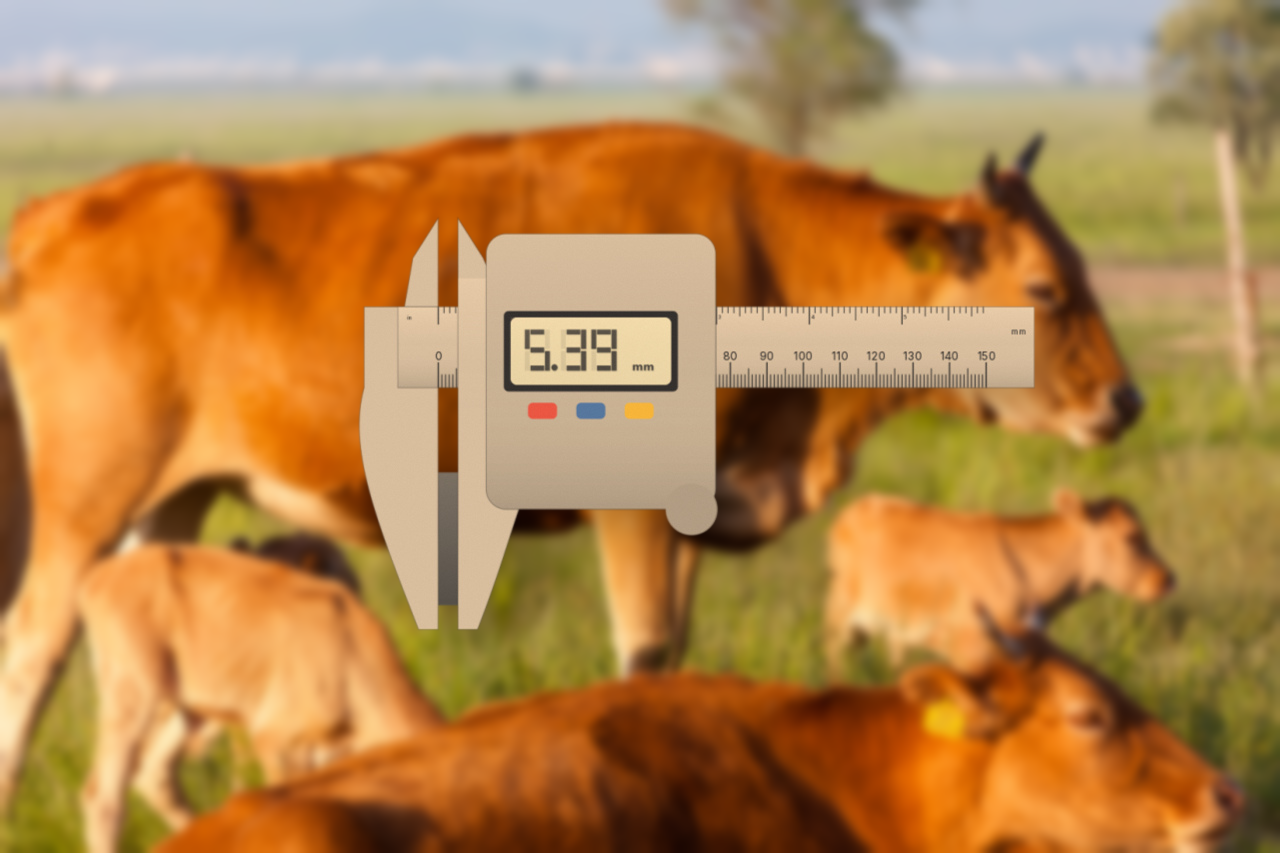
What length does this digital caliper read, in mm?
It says 5.39 mm
